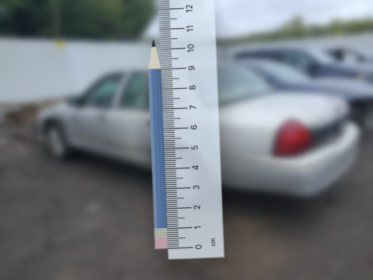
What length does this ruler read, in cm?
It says 10.5 cm
